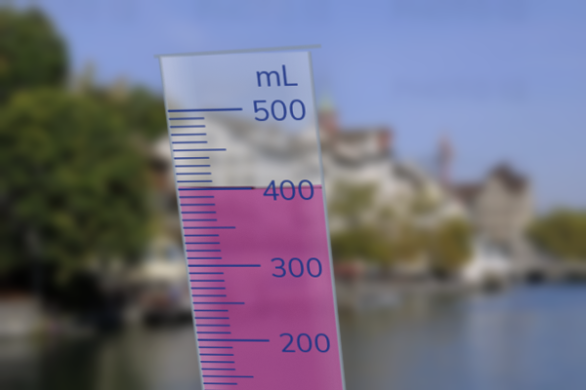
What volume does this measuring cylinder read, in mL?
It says 400 mL
